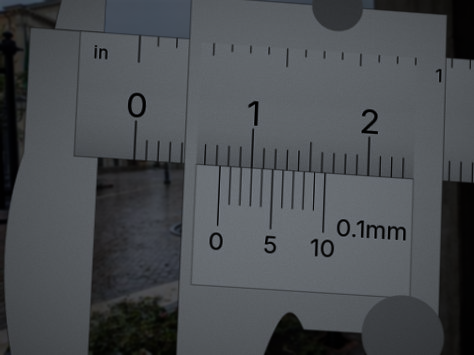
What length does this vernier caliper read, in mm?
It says 7.3 mm
